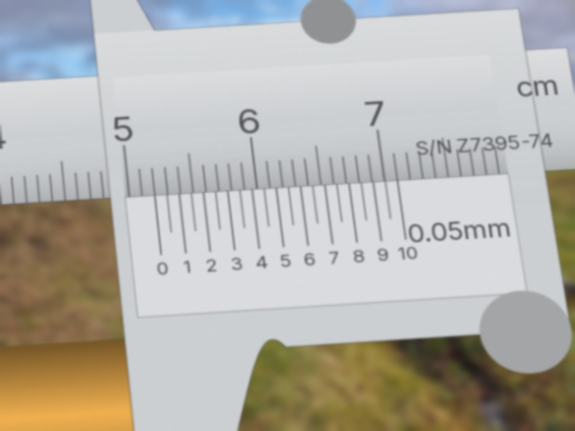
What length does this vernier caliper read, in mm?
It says 52.0 mm
